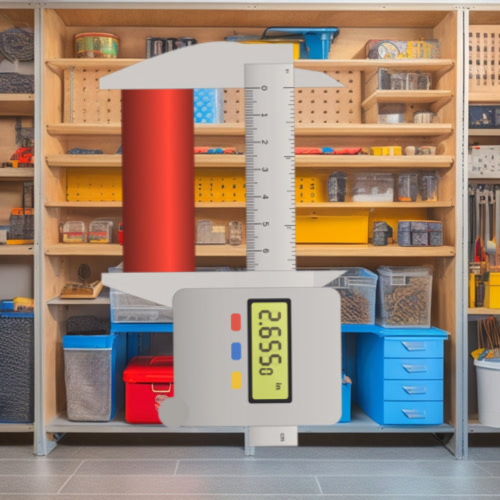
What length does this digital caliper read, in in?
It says 2.6550 in
